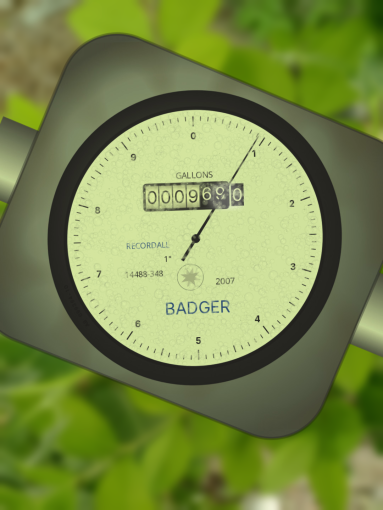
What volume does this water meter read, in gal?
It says 9690.9 gal
